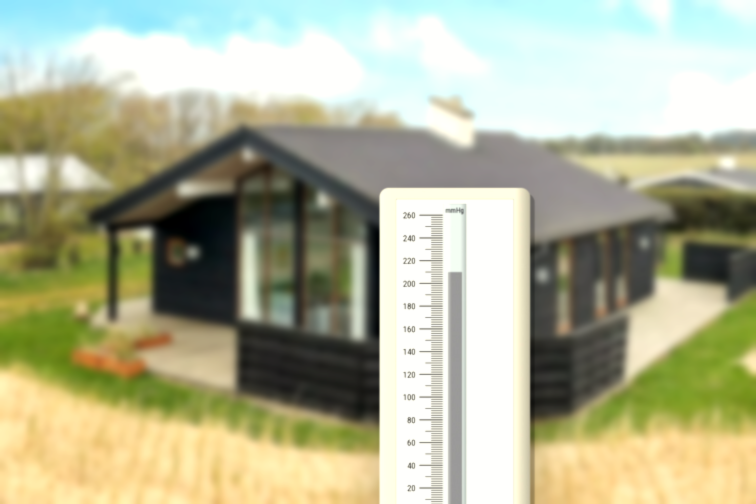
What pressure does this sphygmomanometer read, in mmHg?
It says 210 mmHg
